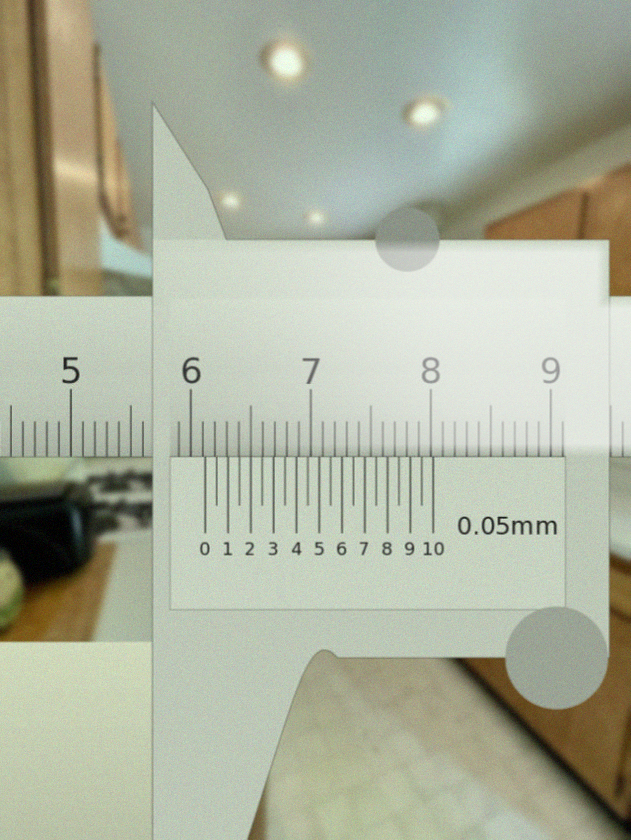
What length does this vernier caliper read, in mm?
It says 61.2 mm
